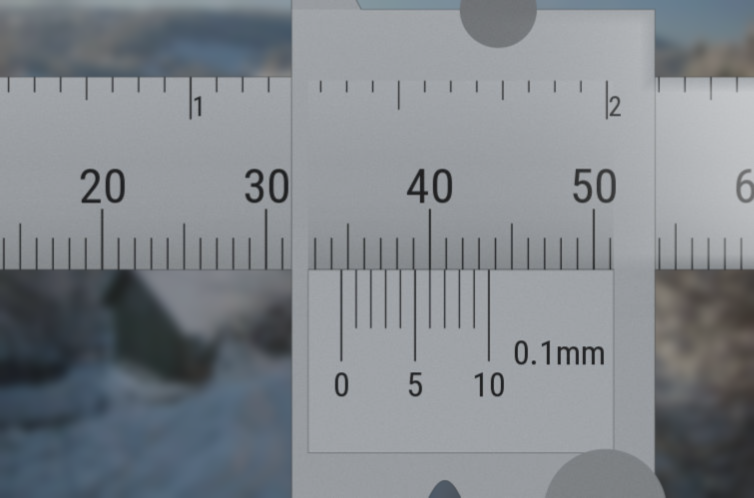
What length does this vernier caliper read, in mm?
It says 34.6 mm
